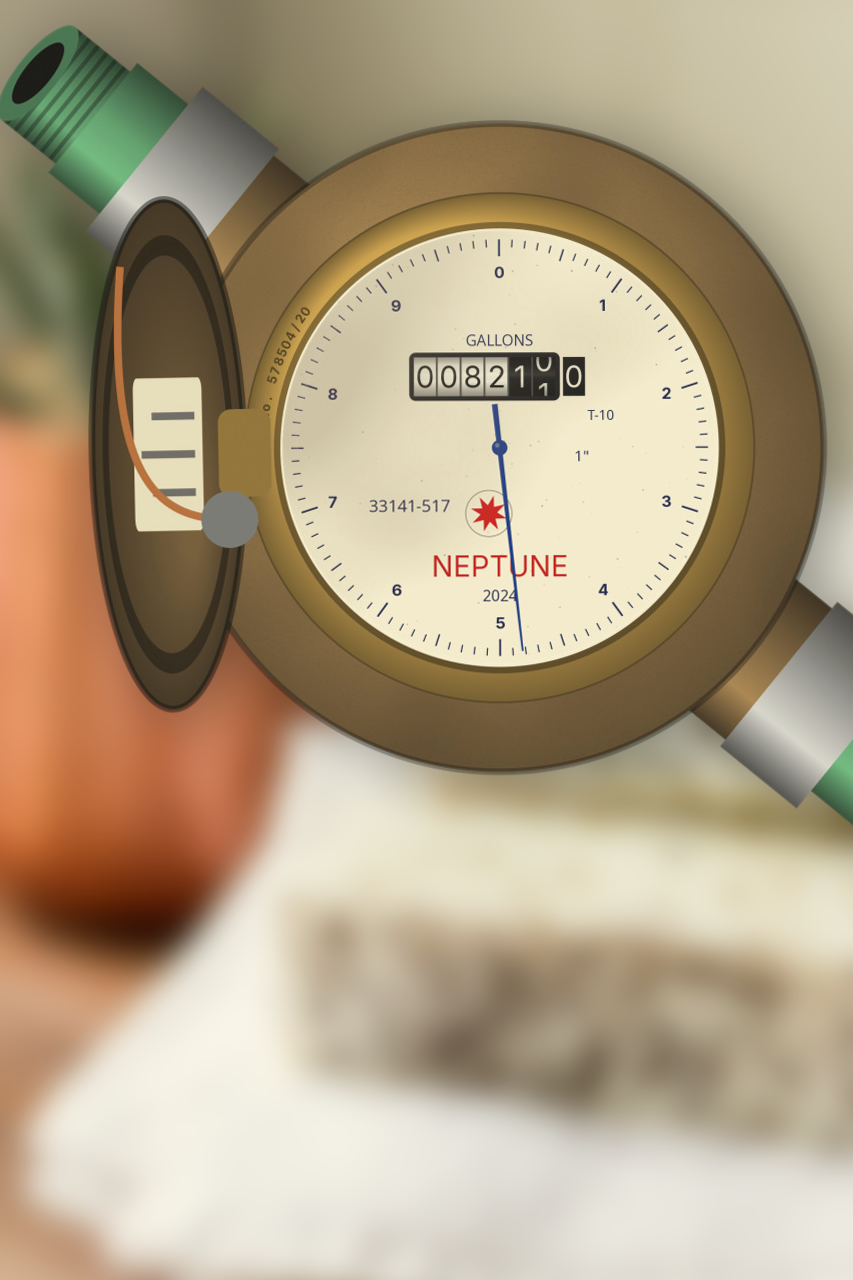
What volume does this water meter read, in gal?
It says 82104.8 gal
